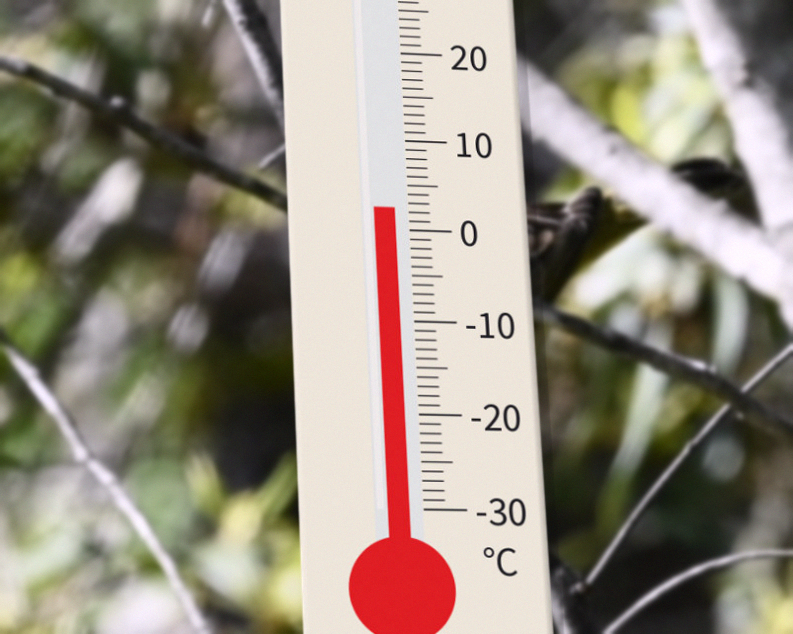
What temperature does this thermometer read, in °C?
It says 2.5 °C
